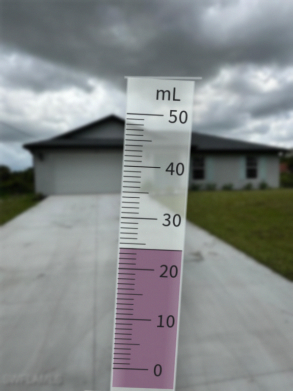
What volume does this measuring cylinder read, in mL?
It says 24 mL
